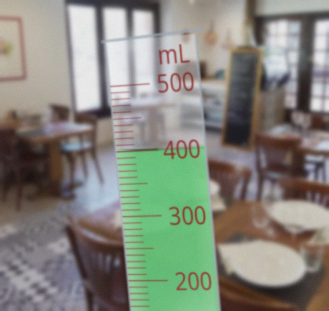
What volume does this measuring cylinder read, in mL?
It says 400 mL
